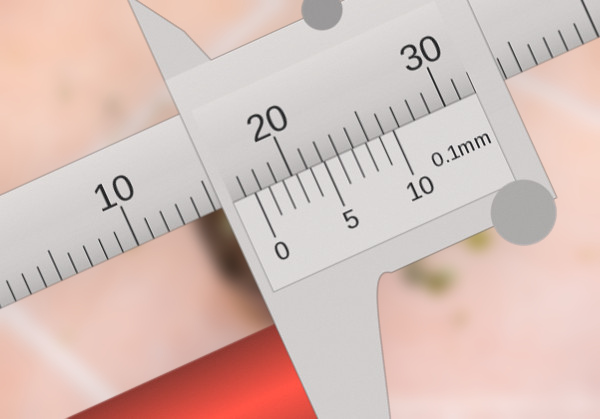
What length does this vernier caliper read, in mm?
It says 17.6 mm
